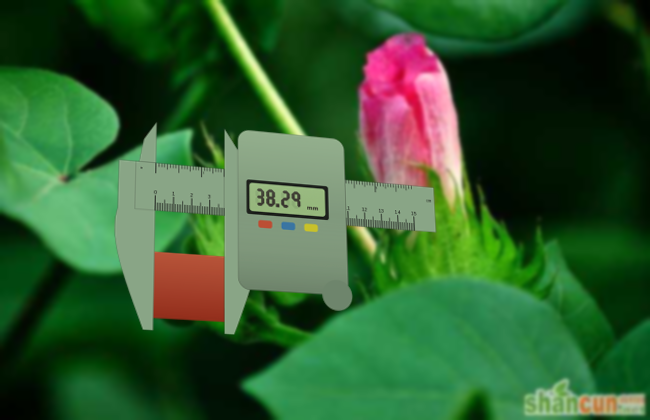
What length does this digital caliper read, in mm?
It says 38.29 mm
